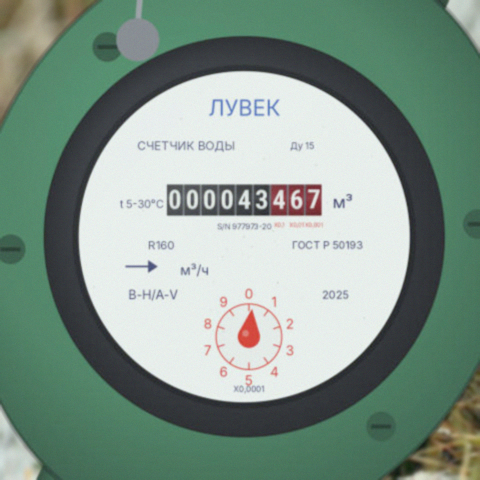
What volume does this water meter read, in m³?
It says 43.4670 m³
